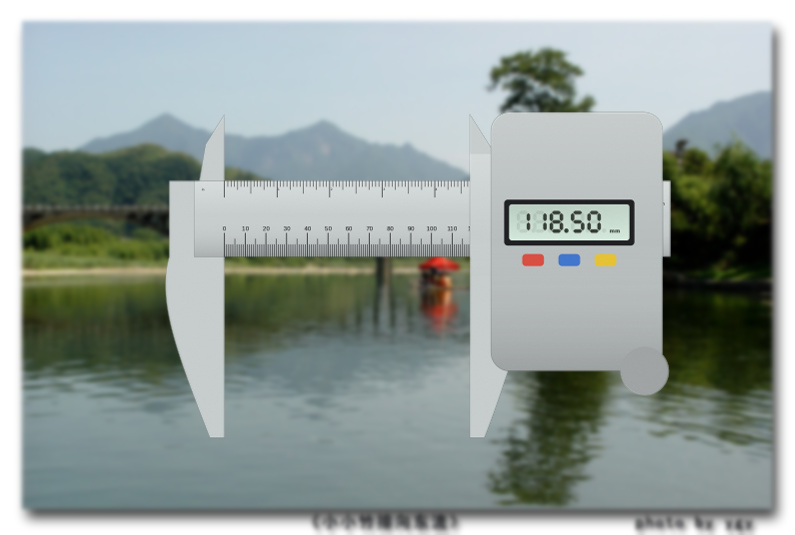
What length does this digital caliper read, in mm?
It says 118.50 mm
